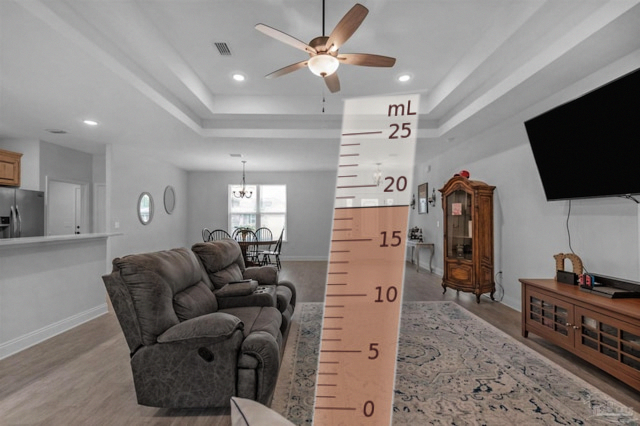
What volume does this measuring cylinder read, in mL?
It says 18 mL
